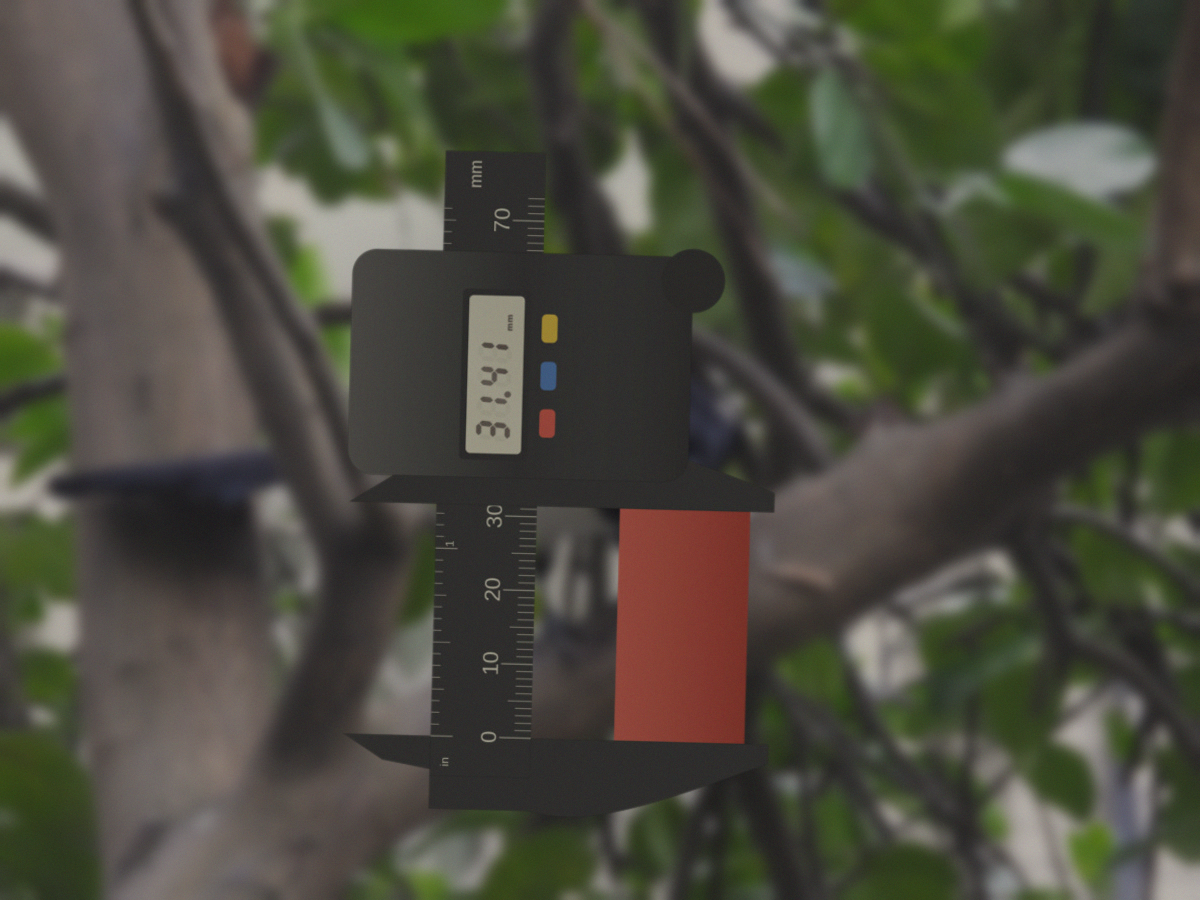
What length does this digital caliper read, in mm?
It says 31.41 mm
